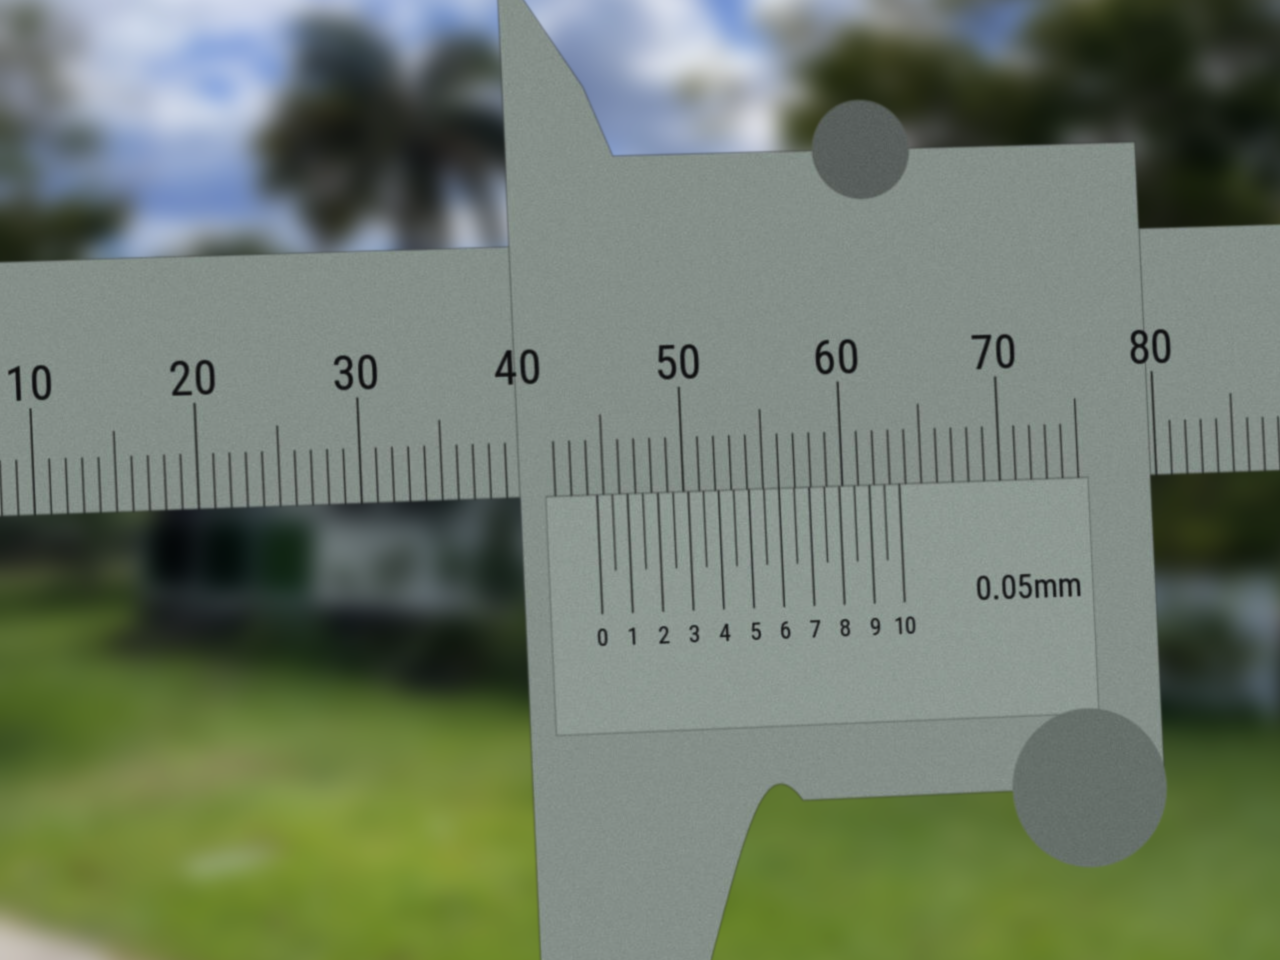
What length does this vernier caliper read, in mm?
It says 44.6 mm
